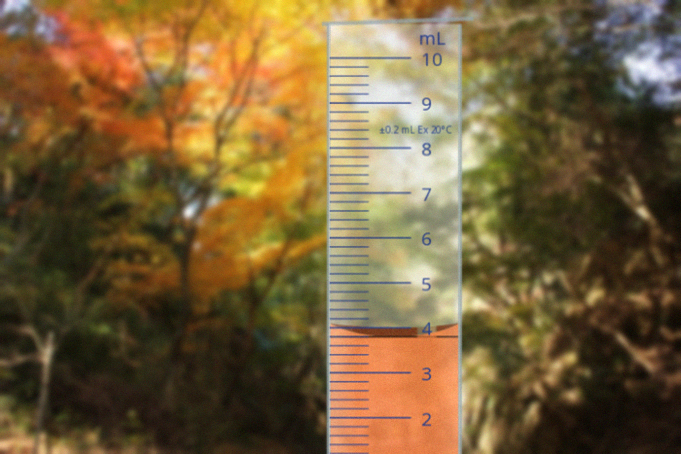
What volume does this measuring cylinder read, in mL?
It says 3.8 mL
